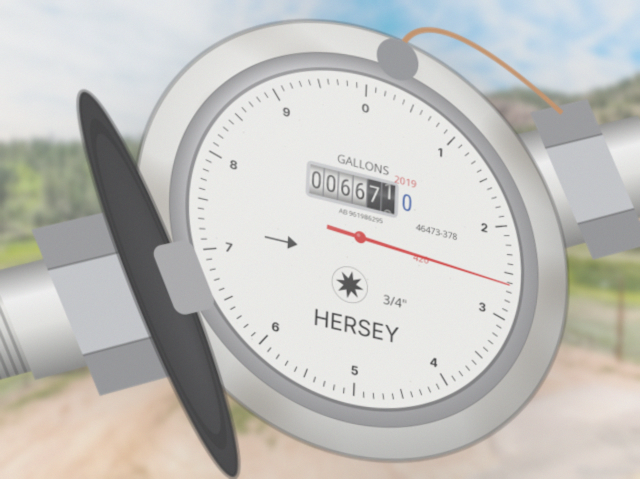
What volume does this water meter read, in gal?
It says 66712.6 gal
